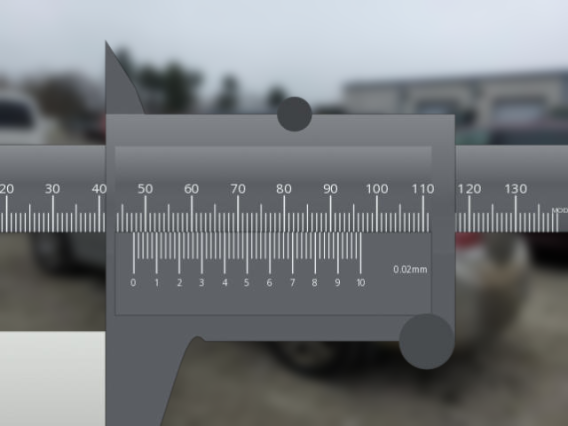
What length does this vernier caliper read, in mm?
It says 47.5 mm
